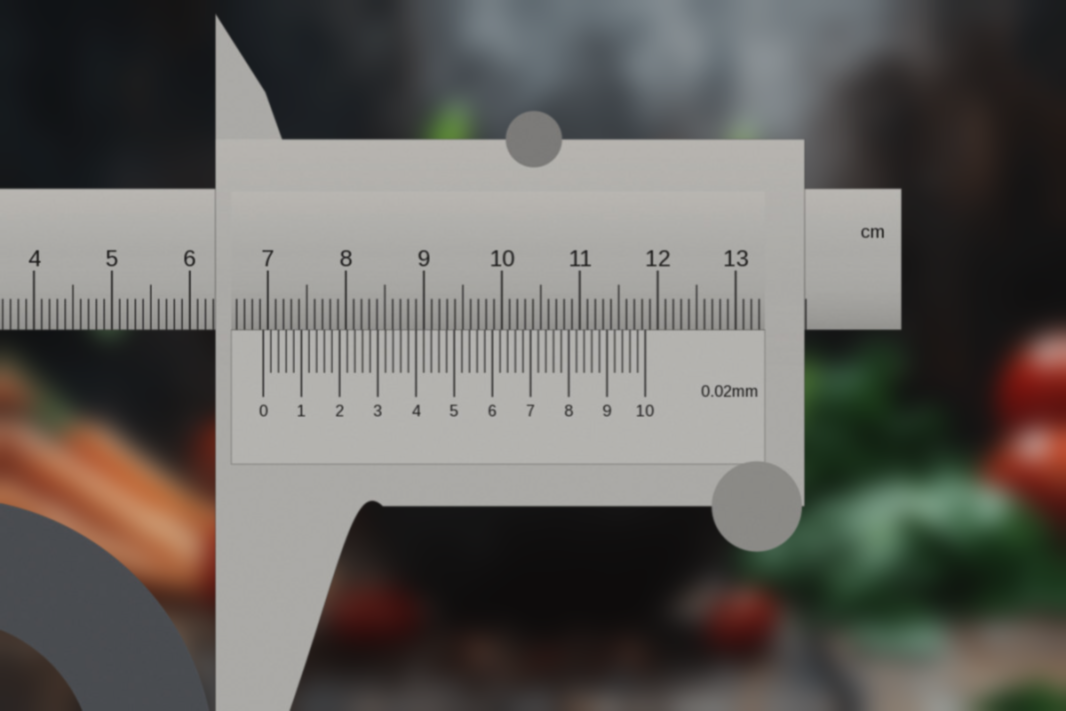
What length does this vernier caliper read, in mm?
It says 69.4 mm
